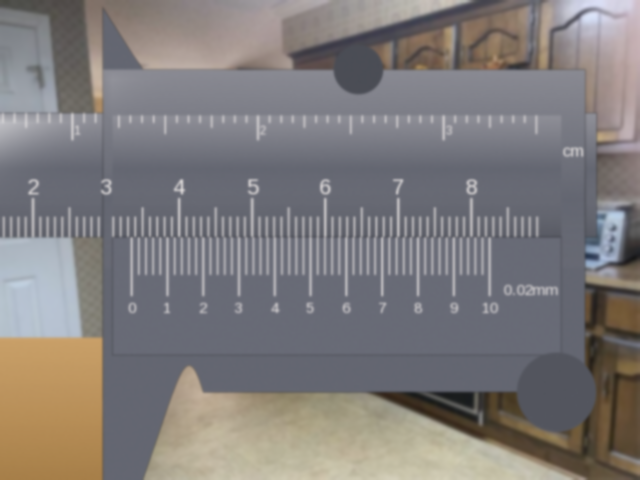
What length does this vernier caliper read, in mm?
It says 33.5 mm
